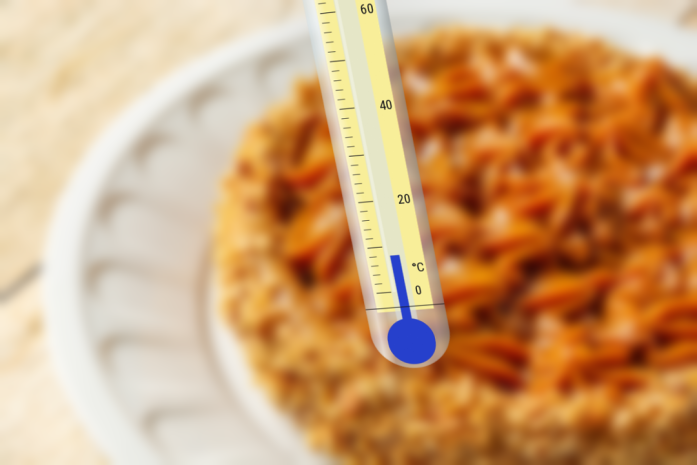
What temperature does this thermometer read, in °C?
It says 8 °C
